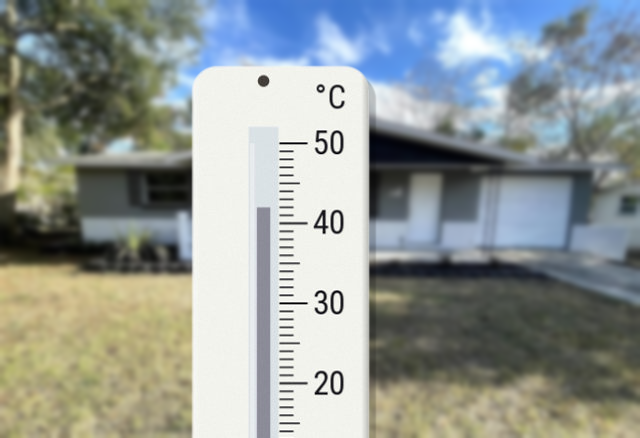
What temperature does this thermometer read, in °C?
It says 42 °C
